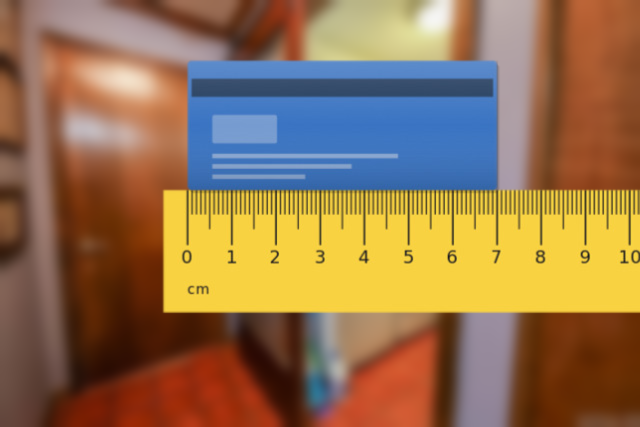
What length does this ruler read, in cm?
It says 7 cm
